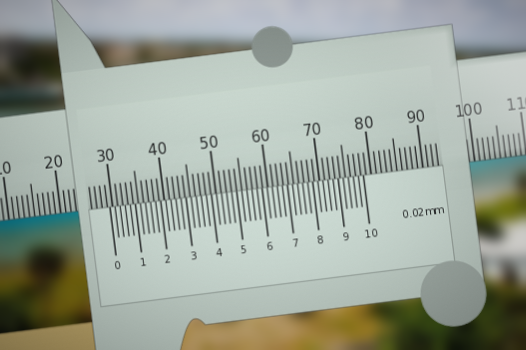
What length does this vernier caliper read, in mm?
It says 29.5 mm
